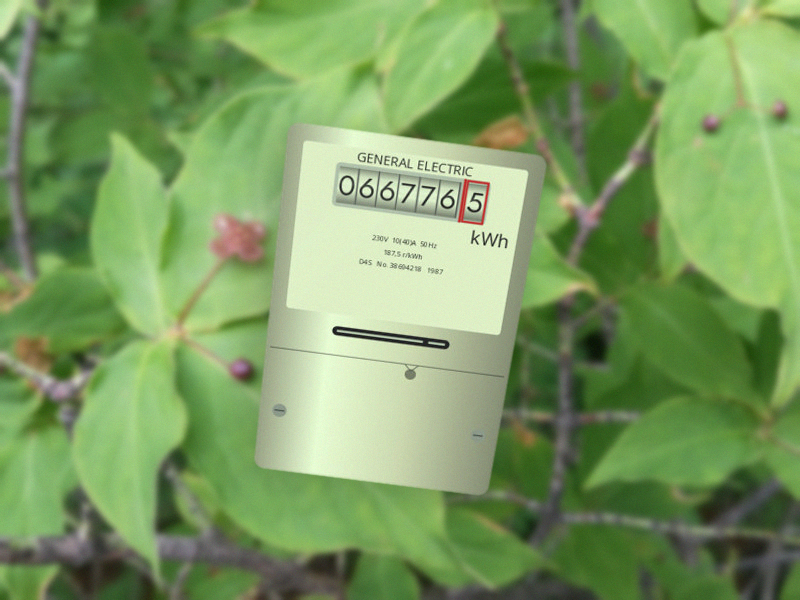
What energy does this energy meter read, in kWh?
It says 66776.5 kWh
